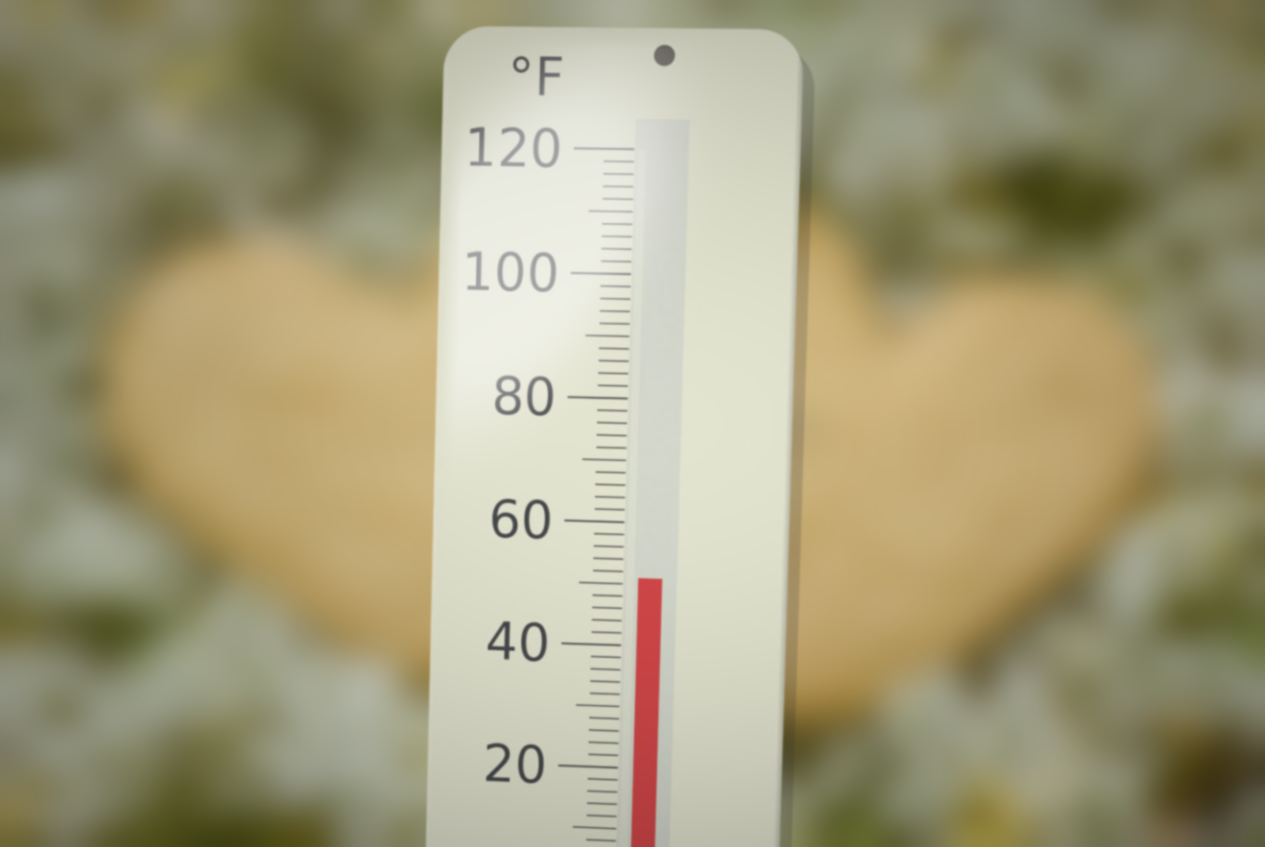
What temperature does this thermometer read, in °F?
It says 51 °F
